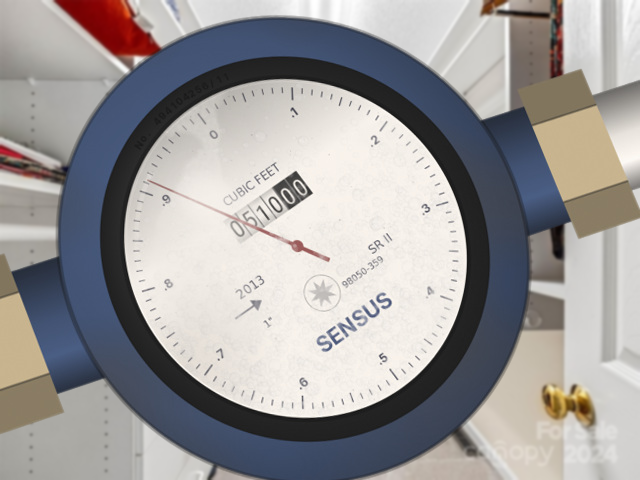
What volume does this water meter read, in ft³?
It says 50999.91 ft³
